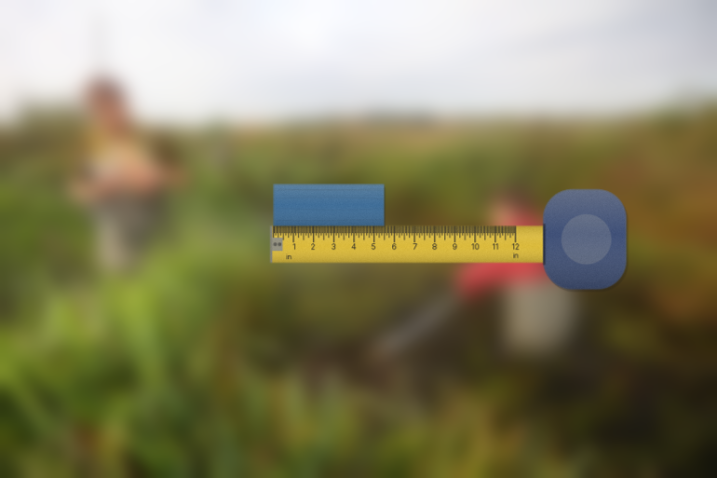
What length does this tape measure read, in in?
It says 5.5 in
